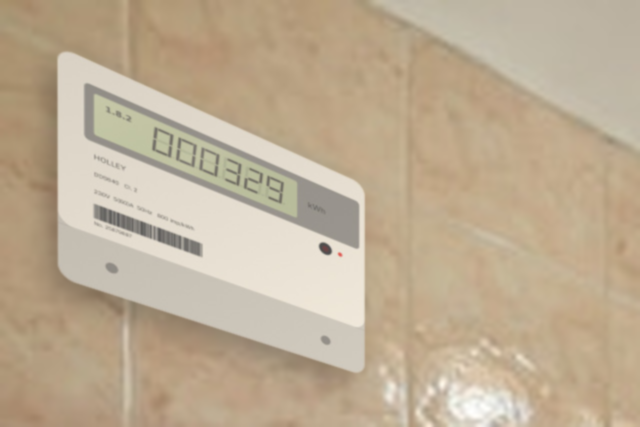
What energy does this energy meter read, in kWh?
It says 329 kWh
